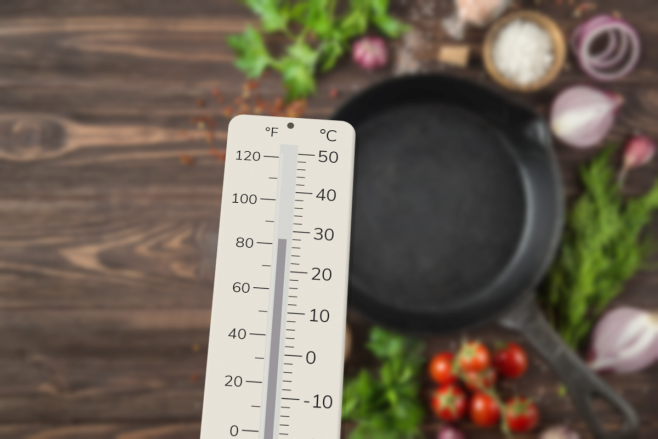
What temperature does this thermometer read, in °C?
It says 28 °C
